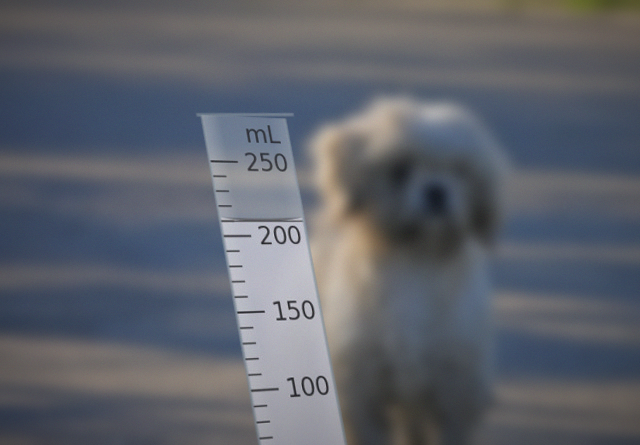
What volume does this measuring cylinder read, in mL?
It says 210 mL
